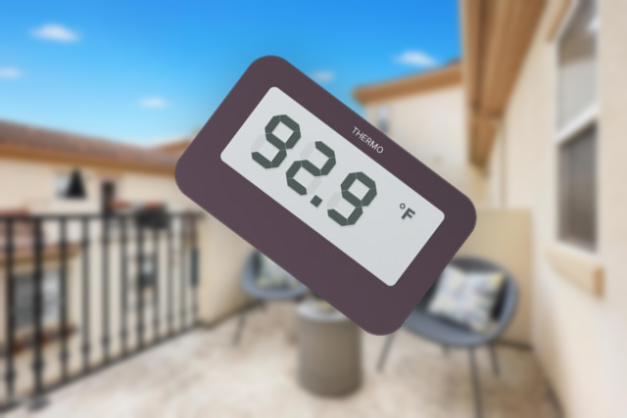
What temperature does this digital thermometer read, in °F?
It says 92.9 °F
